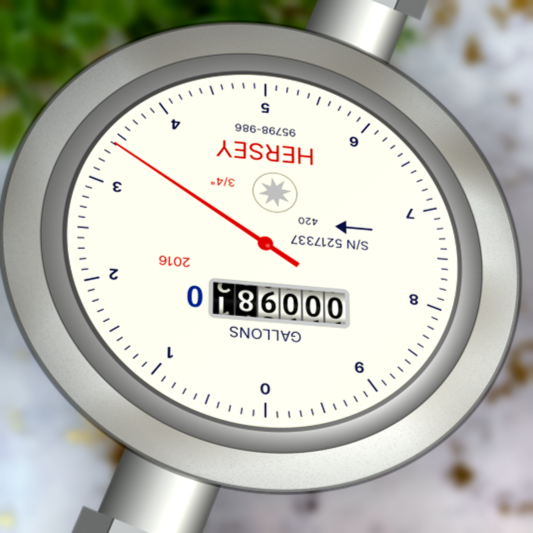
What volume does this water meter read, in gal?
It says 9813.4 gal
